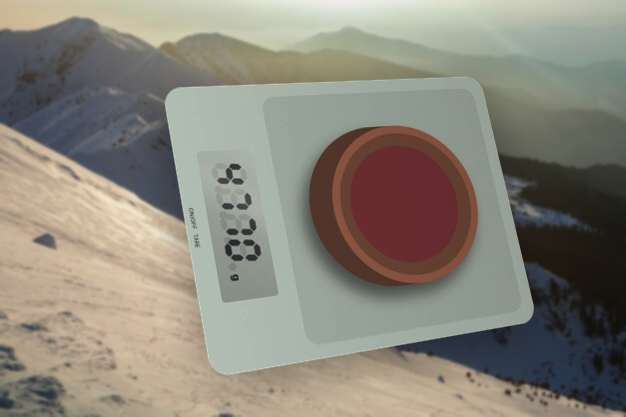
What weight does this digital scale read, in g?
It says 4770 g
